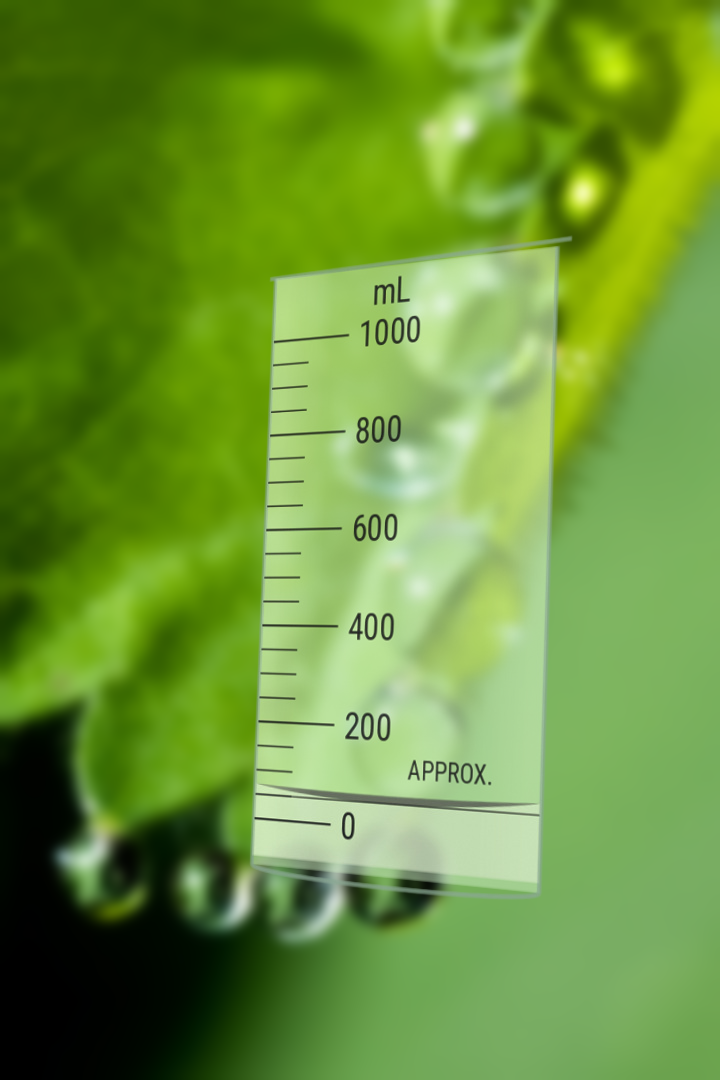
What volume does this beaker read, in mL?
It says 50 mL
